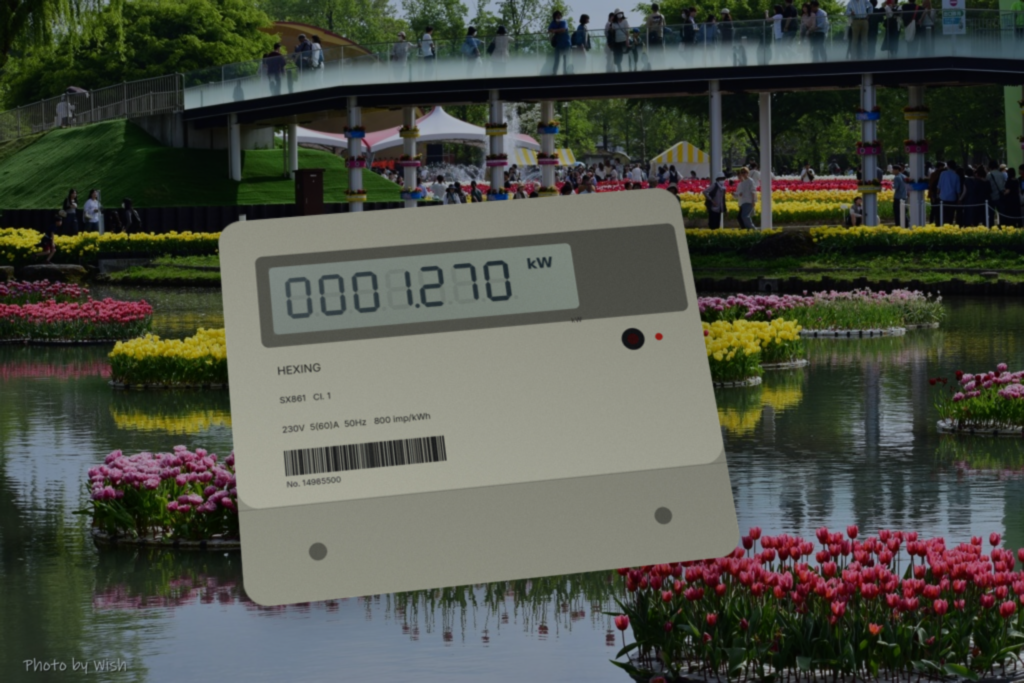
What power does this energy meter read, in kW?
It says 1.270 kW
